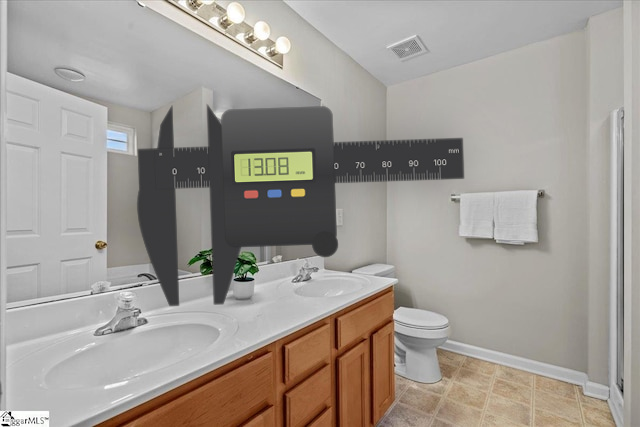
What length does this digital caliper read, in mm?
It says 13.08 mm
